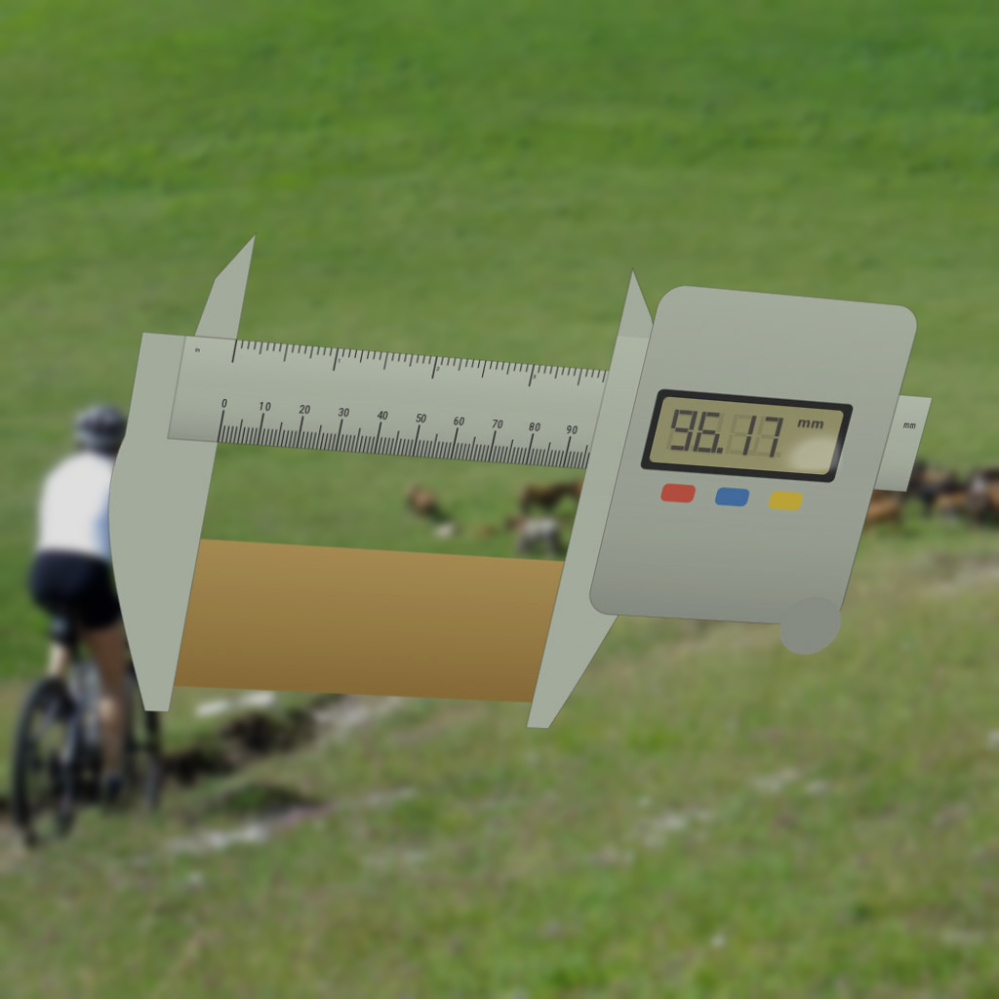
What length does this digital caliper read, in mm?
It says 96.17 mm
